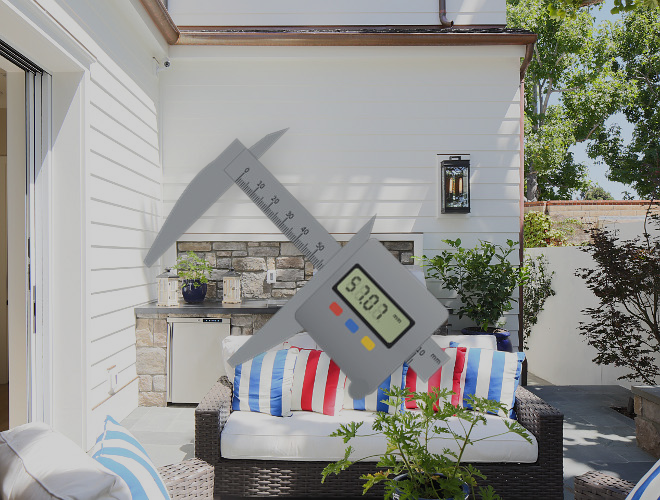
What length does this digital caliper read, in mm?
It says 57.07 mm
